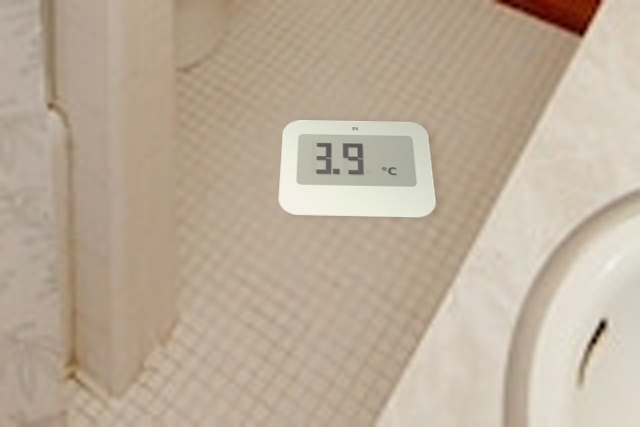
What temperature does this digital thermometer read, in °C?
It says 3.9 °C
